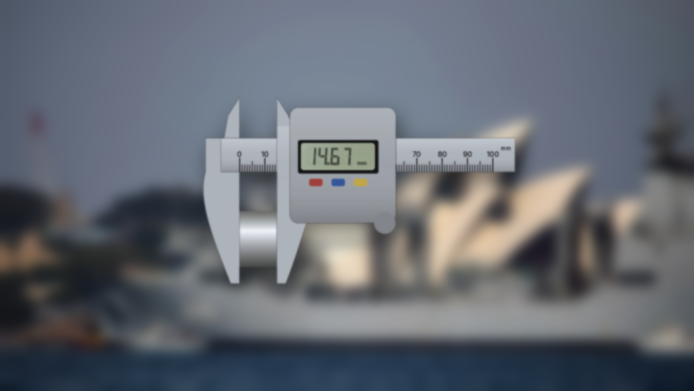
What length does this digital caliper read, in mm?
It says 14.67 mm
